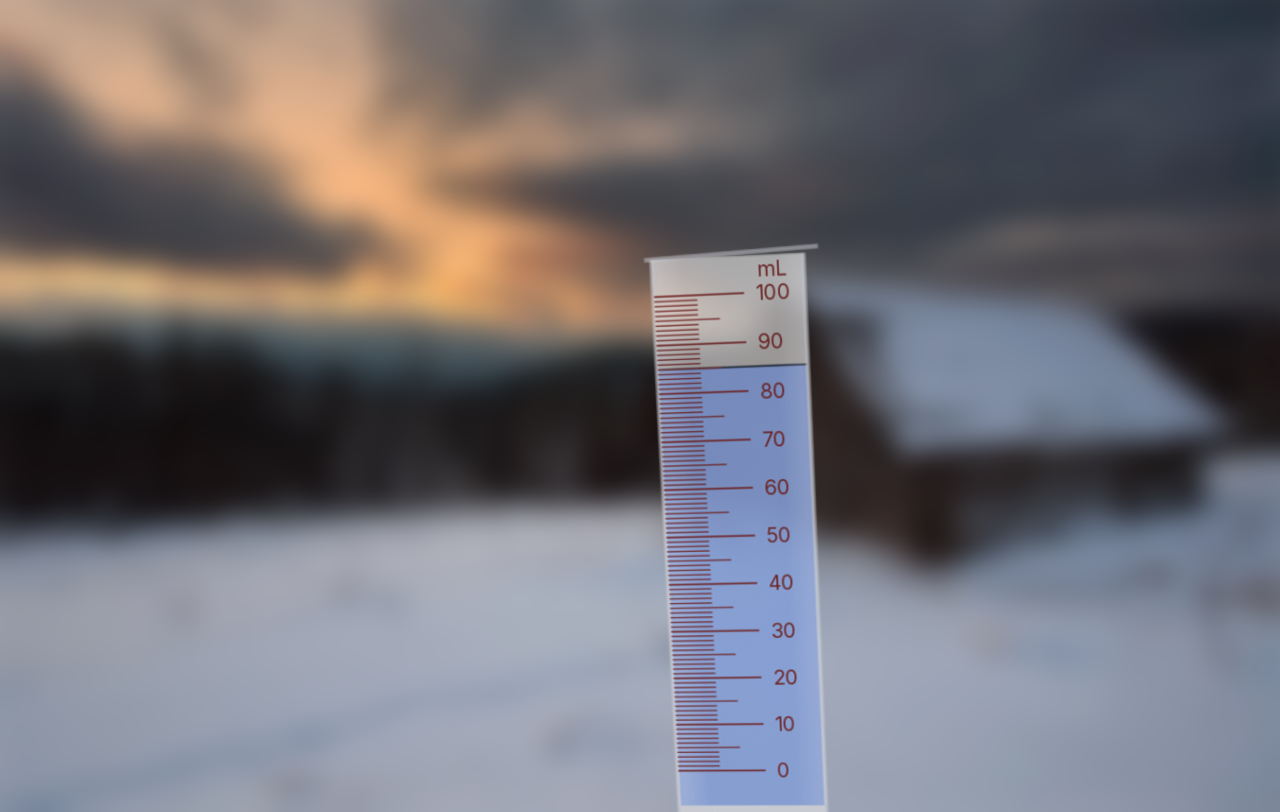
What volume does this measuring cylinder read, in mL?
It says 85 mL
